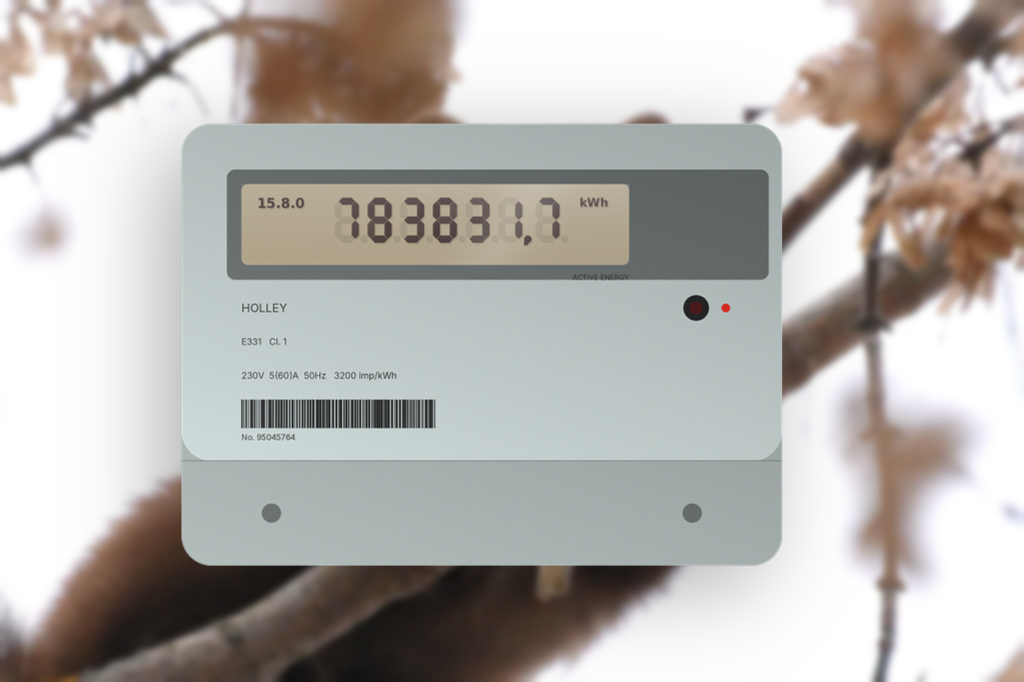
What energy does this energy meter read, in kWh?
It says 783831.7 kWh
